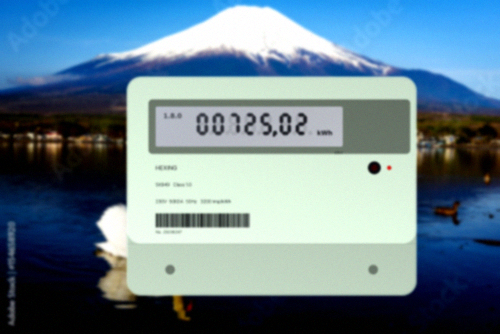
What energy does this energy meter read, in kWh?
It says 725.02 kWh
